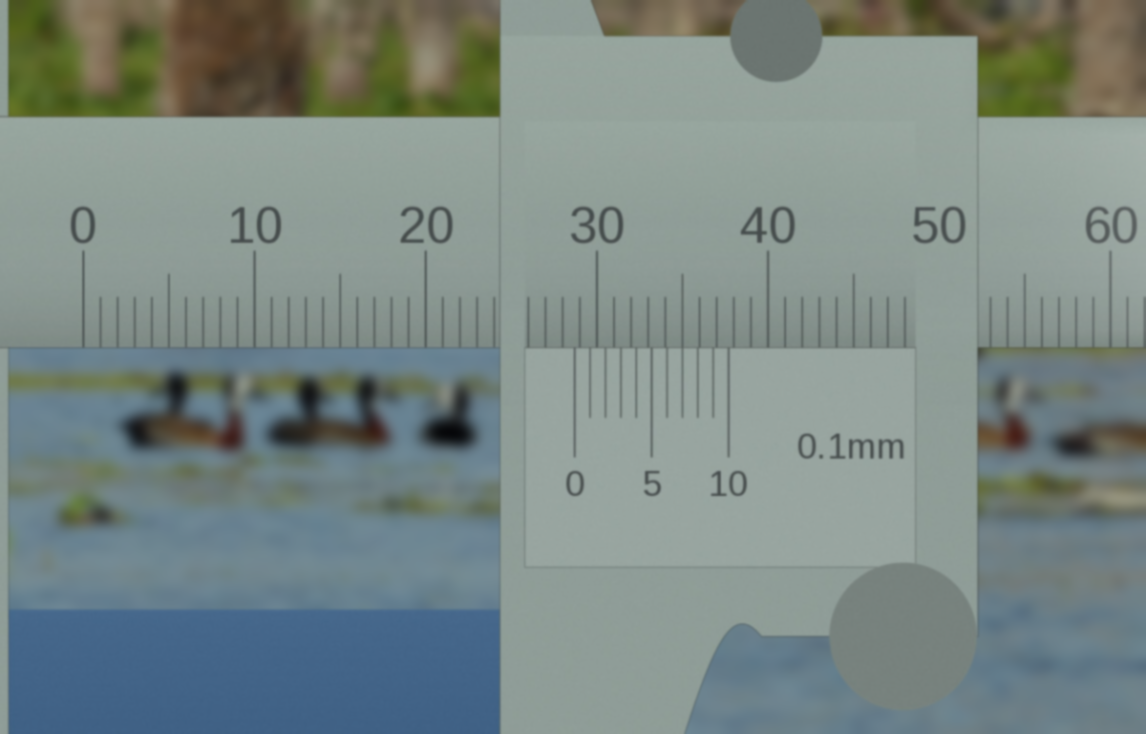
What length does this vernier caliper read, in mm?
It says 28.7 mm
